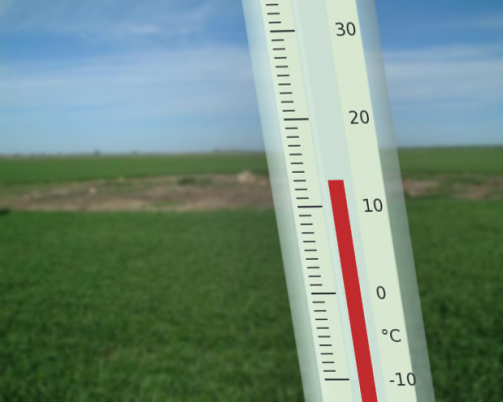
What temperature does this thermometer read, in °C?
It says 13 °C
